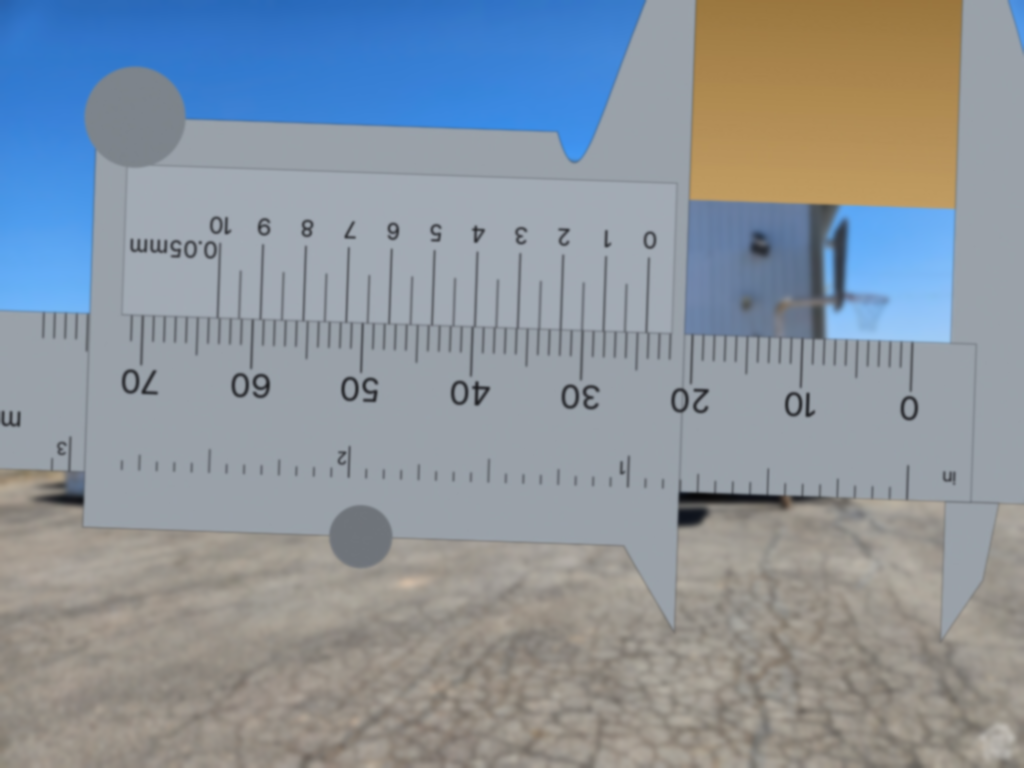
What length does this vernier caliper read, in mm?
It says 24.2 mm
